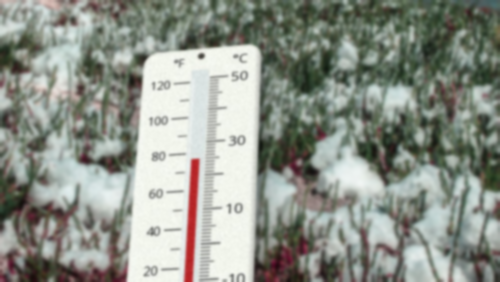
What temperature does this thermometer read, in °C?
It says 25 °C
